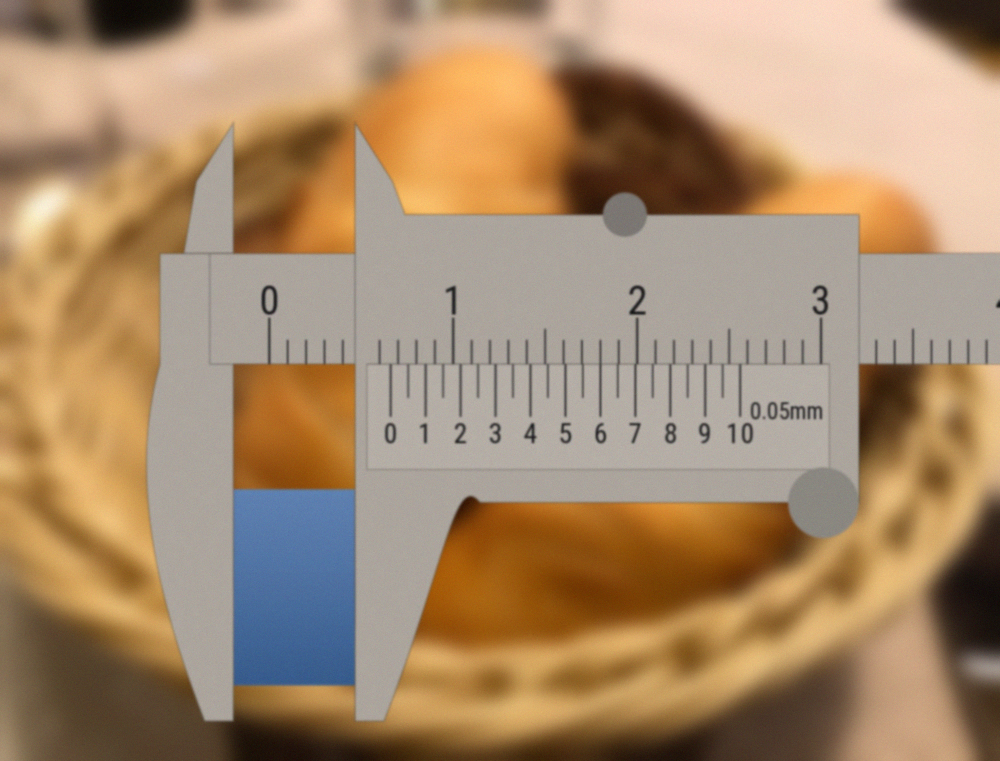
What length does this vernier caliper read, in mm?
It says 6.6 mm
